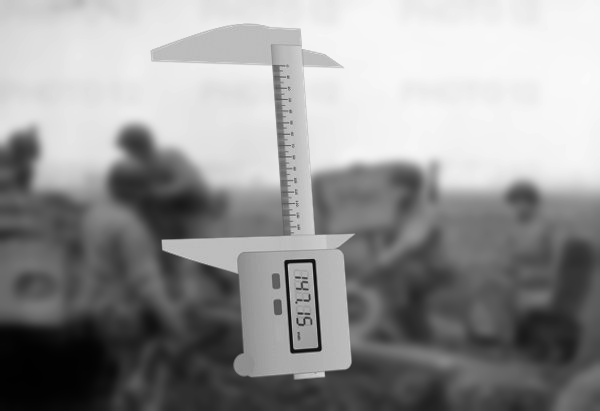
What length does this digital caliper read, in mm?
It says 147.15 mm
